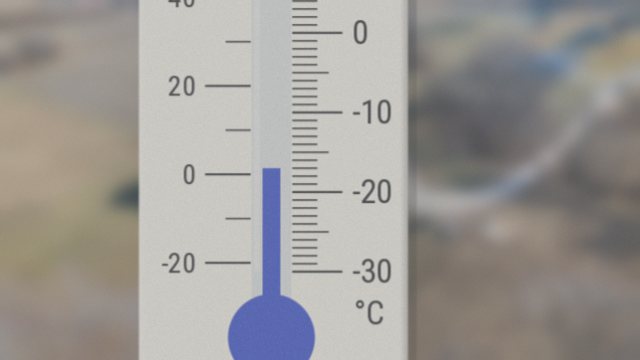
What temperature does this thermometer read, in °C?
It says -17 °C
